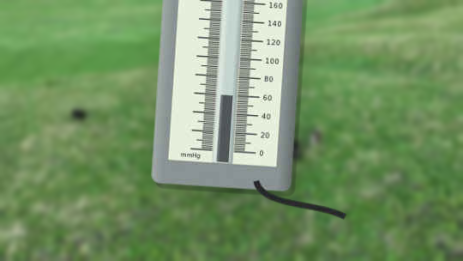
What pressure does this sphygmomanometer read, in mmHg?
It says 60 mmHg
